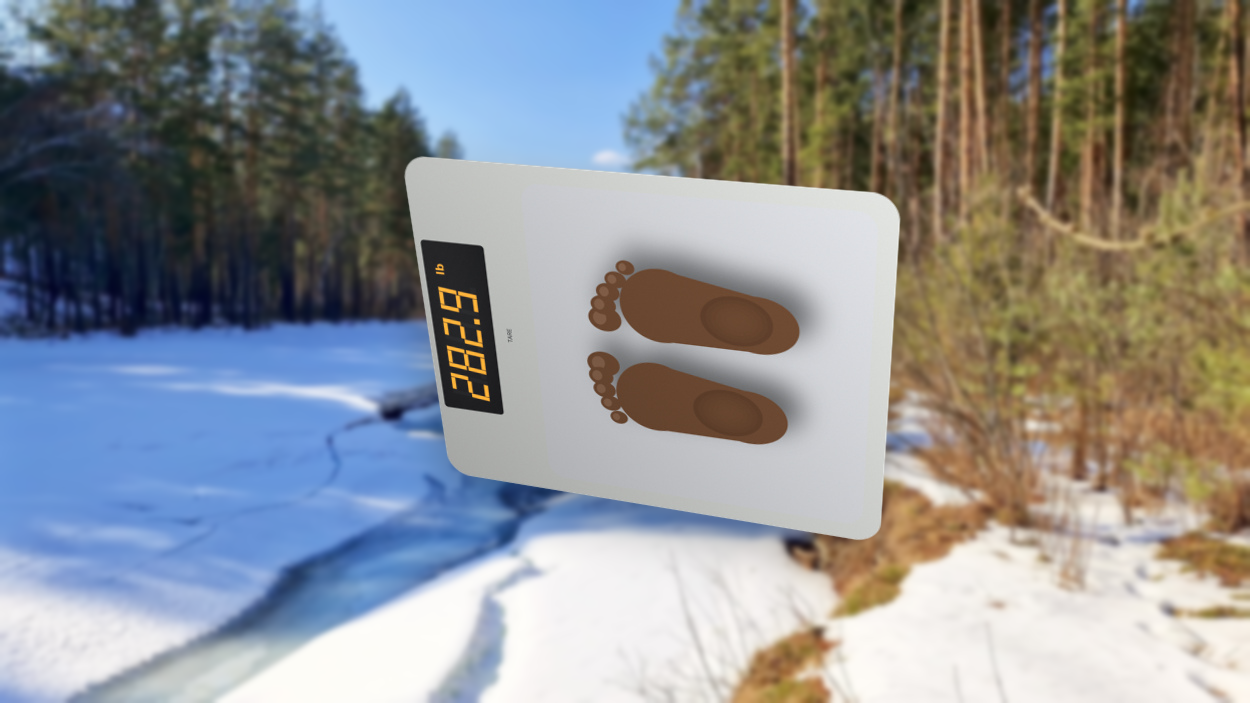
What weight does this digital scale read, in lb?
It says 282.9 lb
